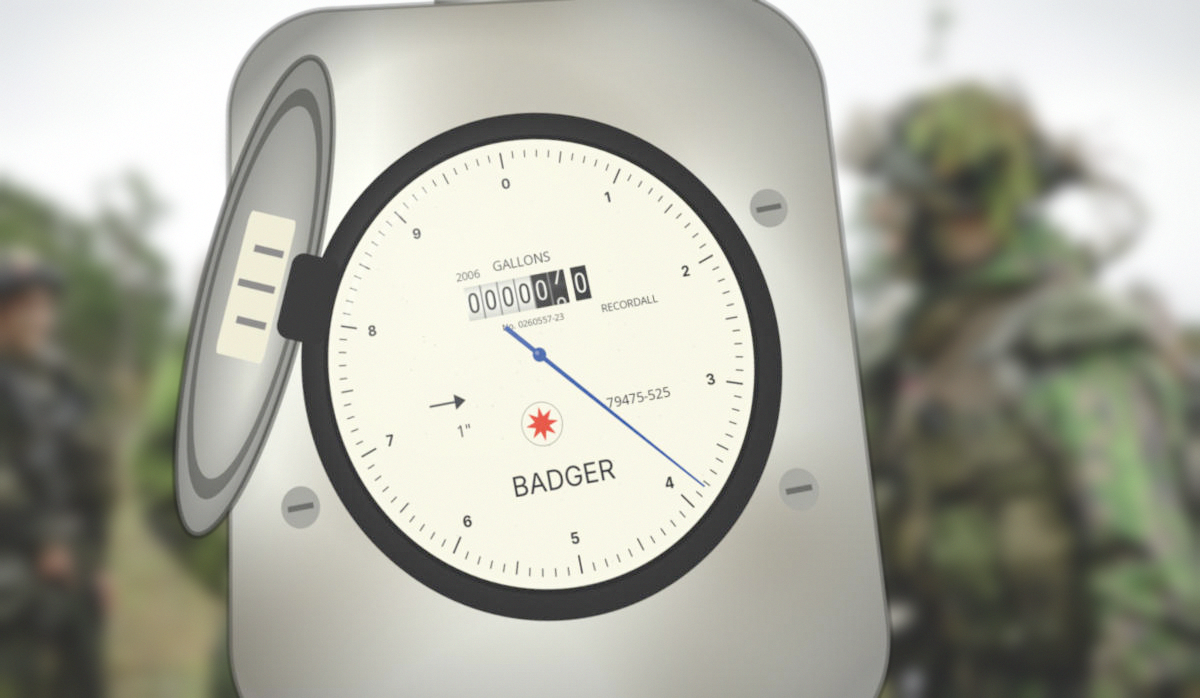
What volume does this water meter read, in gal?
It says 73.8 gal
